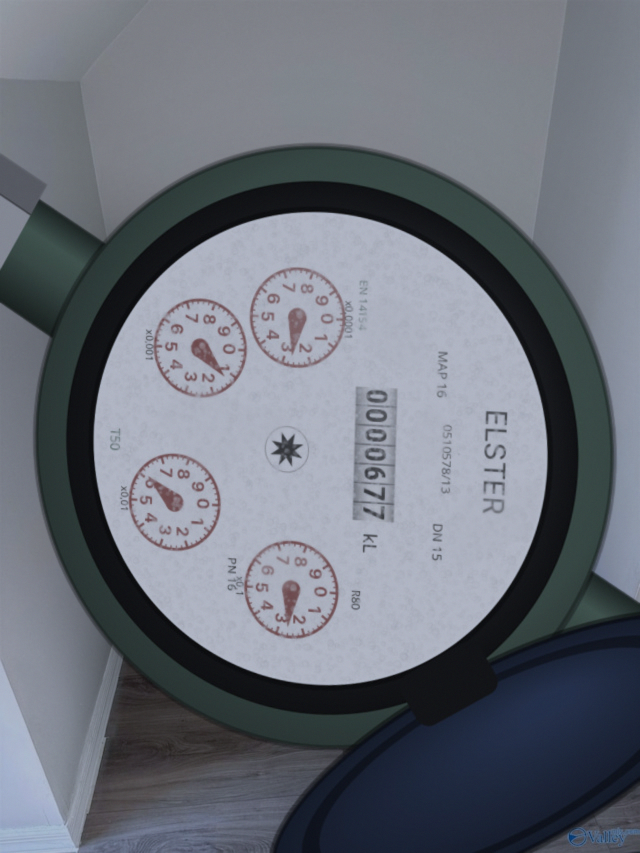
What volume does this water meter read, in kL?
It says 677.2612 kL
